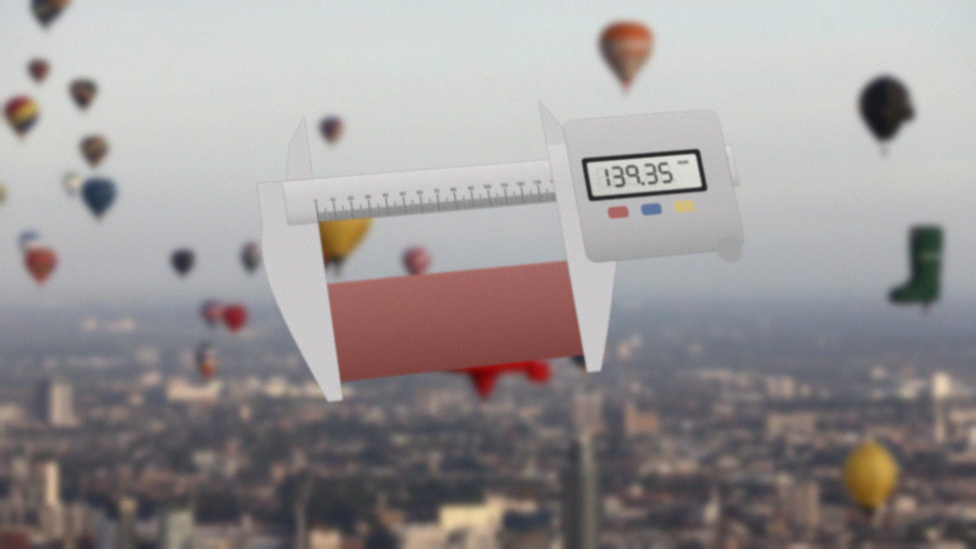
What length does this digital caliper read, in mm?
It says 139.35 mm
